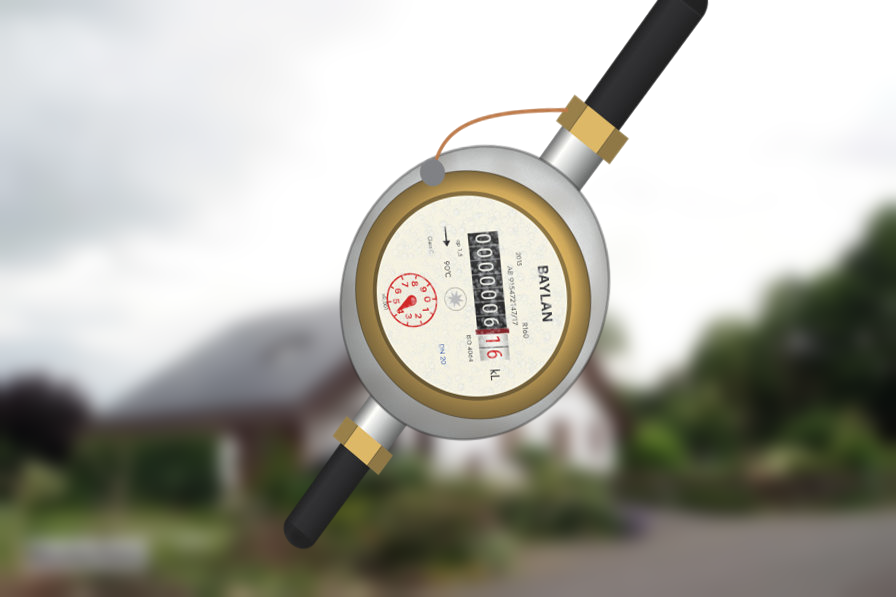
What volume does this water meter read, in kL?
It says 6.164 kL
